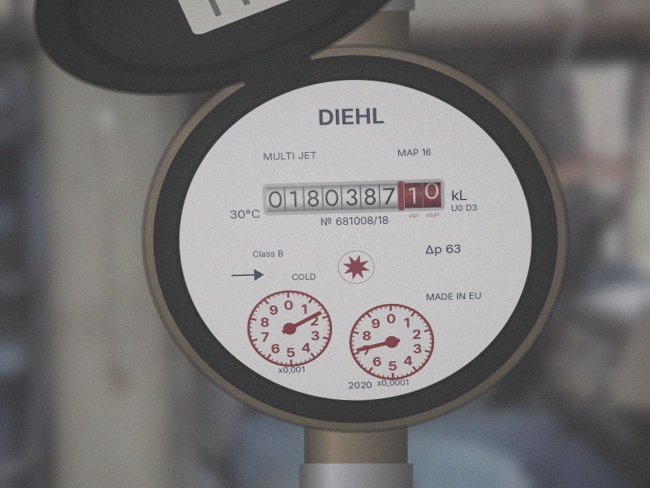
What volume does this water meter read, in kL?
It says 180387.1017 kL
